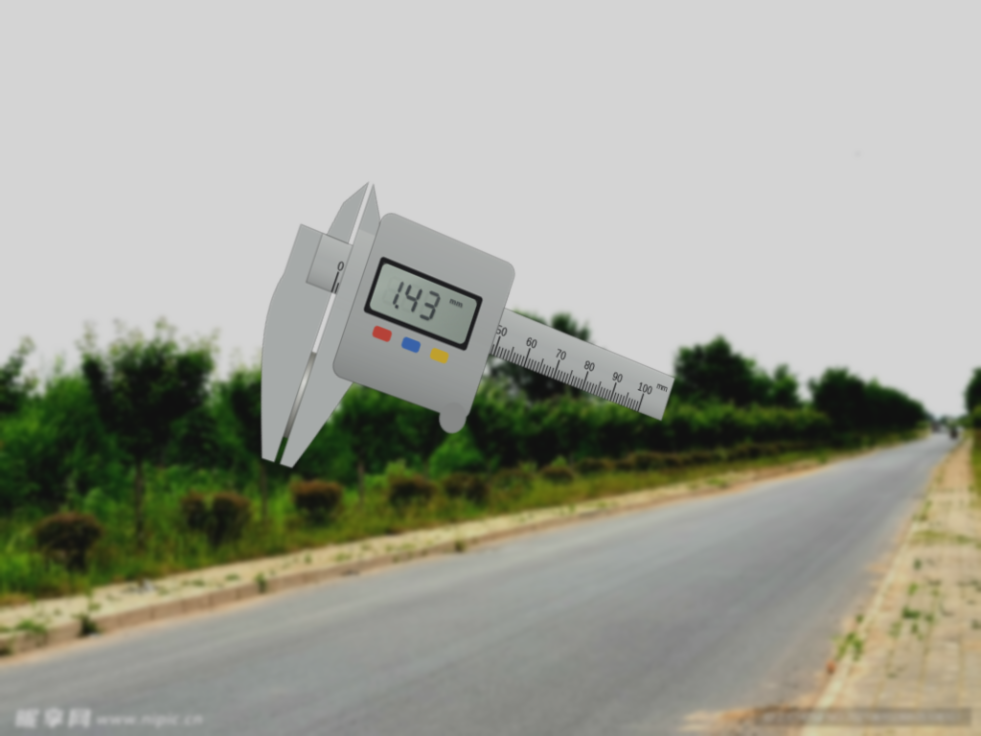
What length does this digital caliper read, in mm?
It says 1.43 mm
